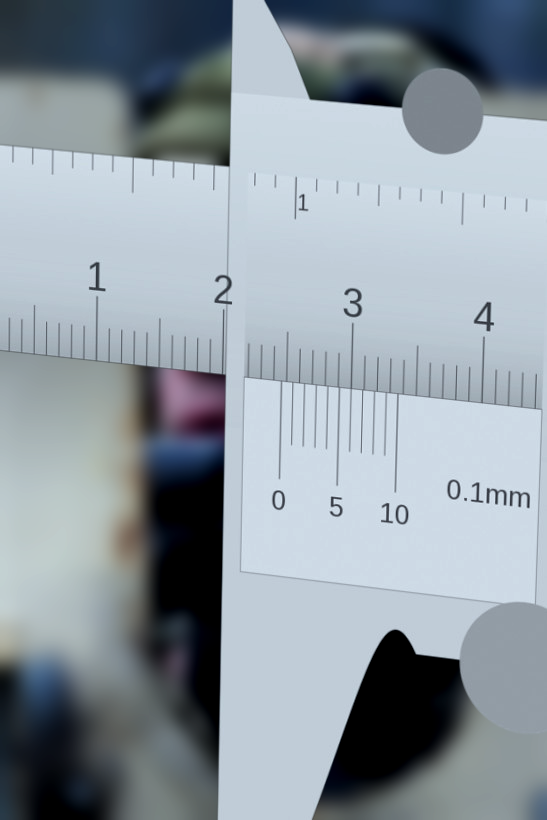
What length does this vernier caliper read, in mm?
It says 24.6 mm
